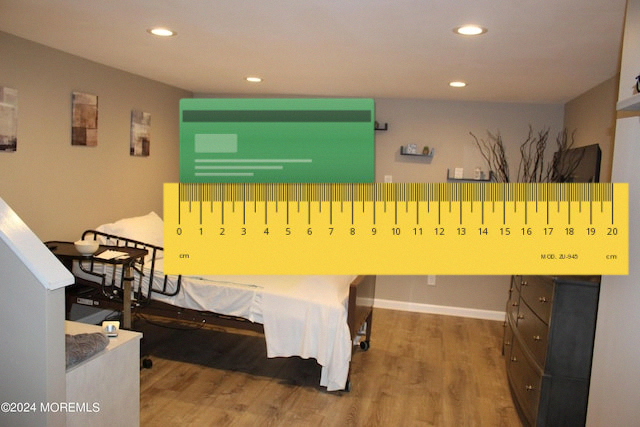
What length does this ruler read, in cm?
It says 9 cm
